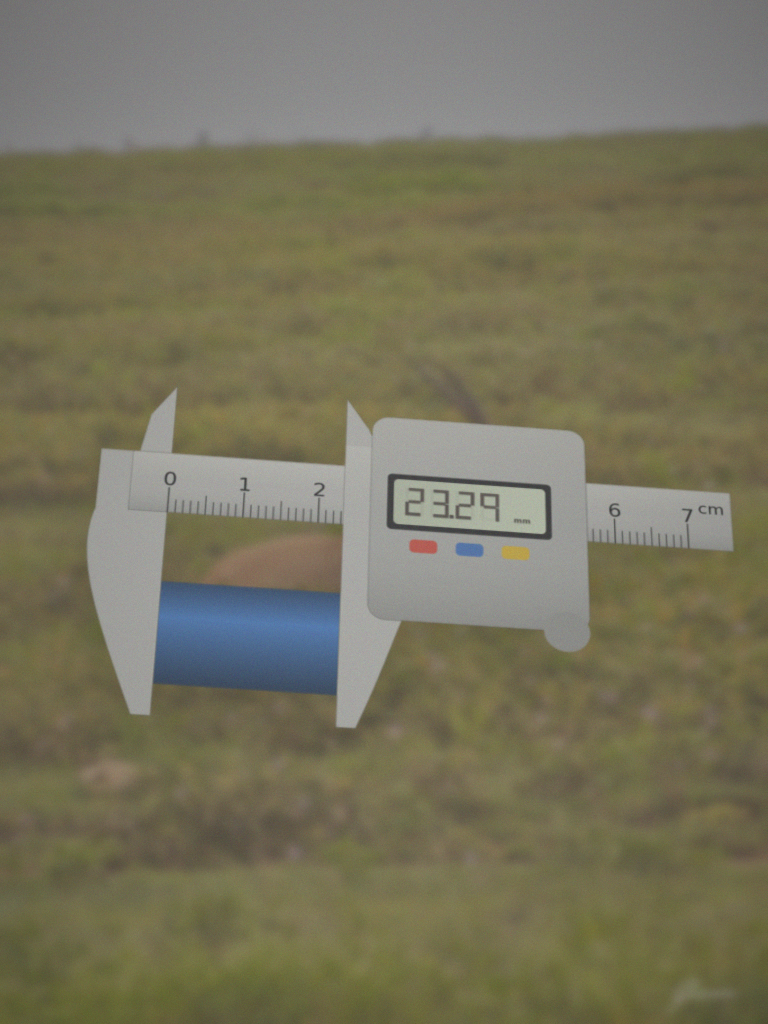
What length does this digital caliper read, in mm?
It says 23.29 mm
